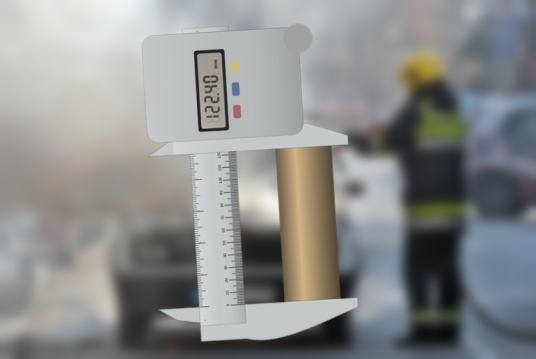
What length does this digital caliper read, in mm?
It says 122.40 mm
